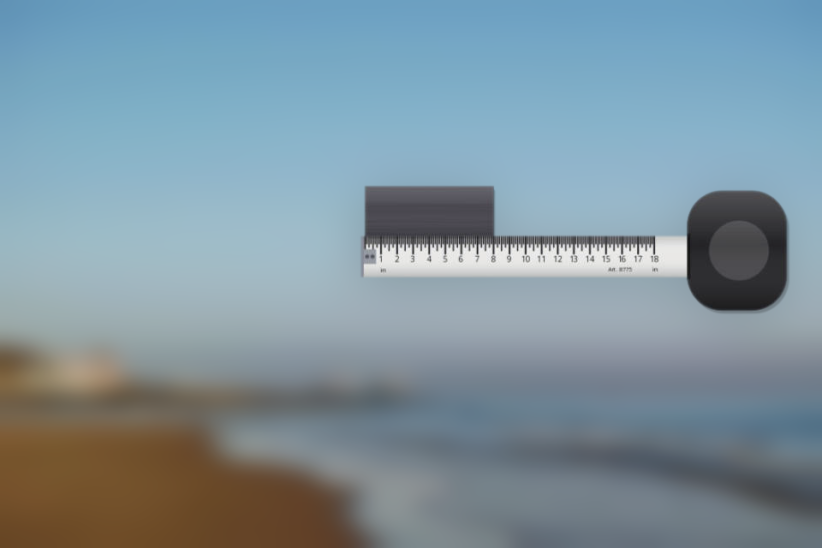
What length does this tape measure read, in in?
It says 8 in
